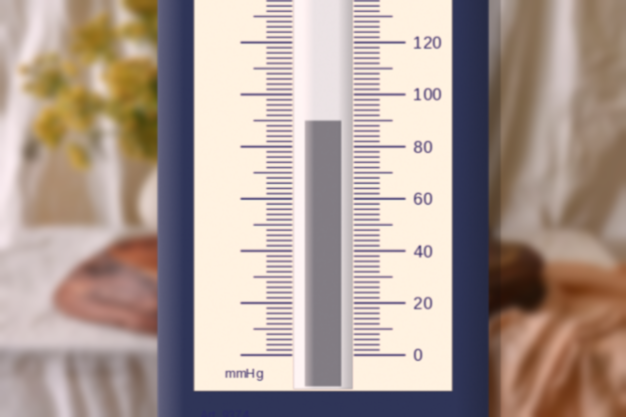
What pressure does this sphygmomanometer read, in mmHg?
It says 90 mmHg
